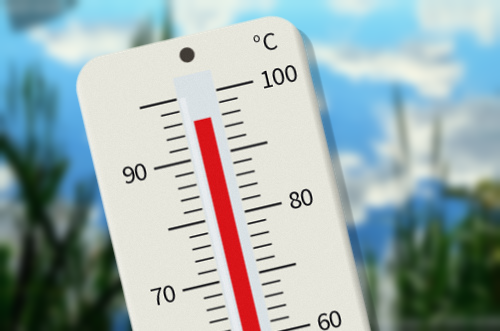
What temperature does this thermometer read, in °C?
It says 96 °C
